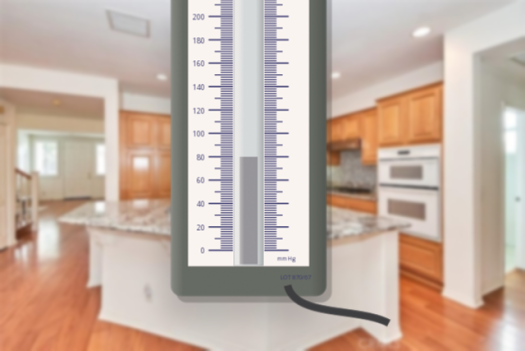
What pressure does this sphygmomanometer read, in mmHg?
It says 80 mmHg
